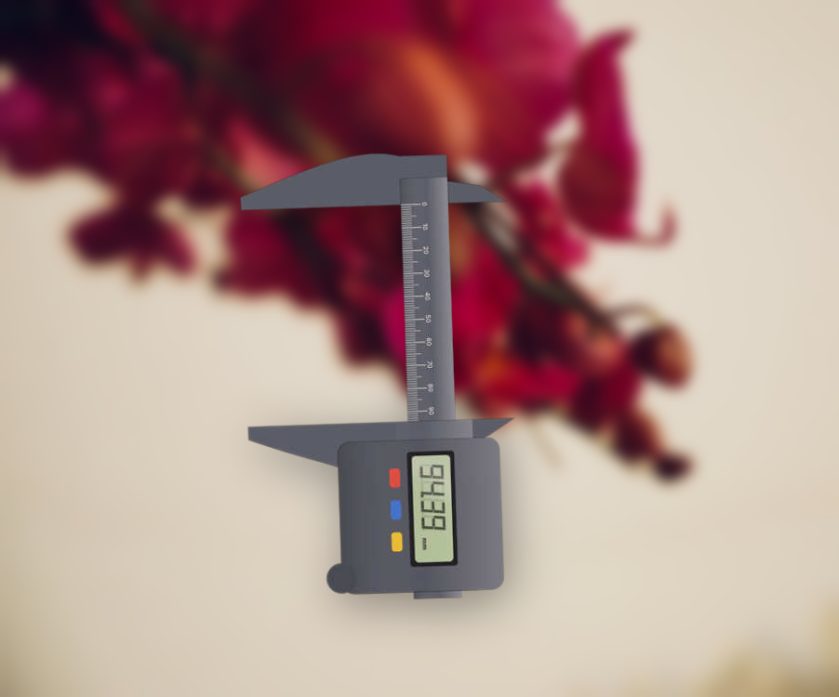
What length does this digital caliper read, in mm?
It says 94.39 mm
